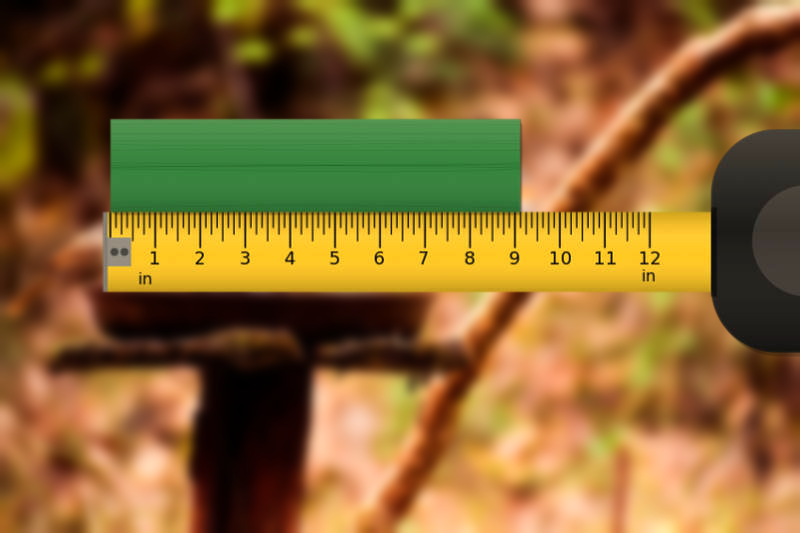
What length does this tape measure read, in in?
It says 9.125 in
